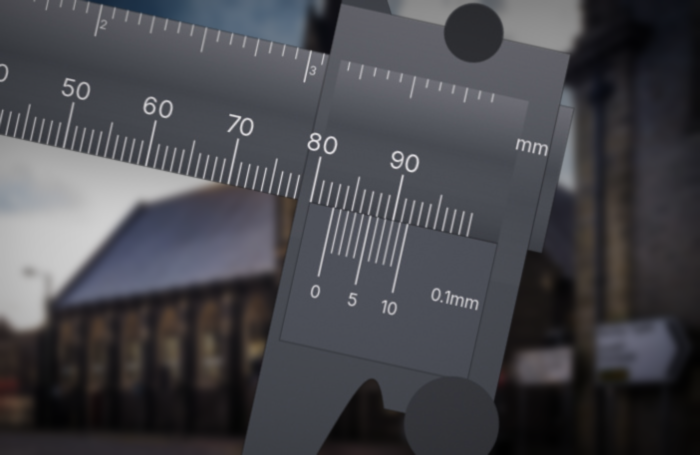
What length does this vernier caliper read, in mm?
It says 82.8 mm
